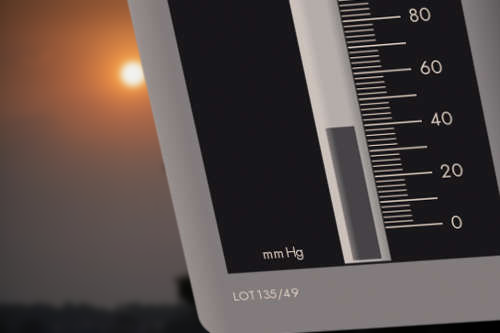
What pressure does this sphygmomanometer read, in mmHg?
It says 40 mmHg
